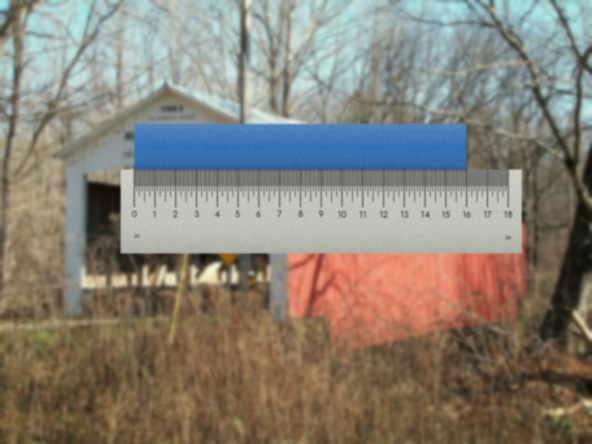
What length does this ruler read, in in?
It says 16 in
